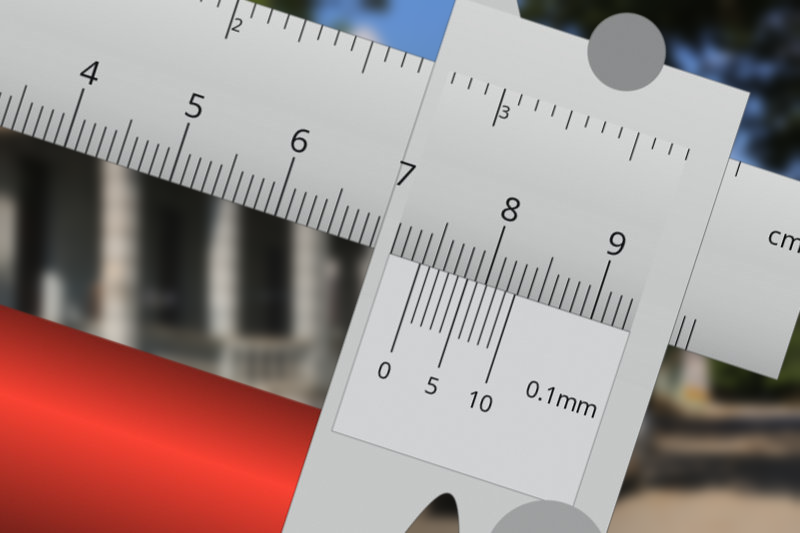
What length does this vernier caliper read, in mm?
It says 73.8 mm
